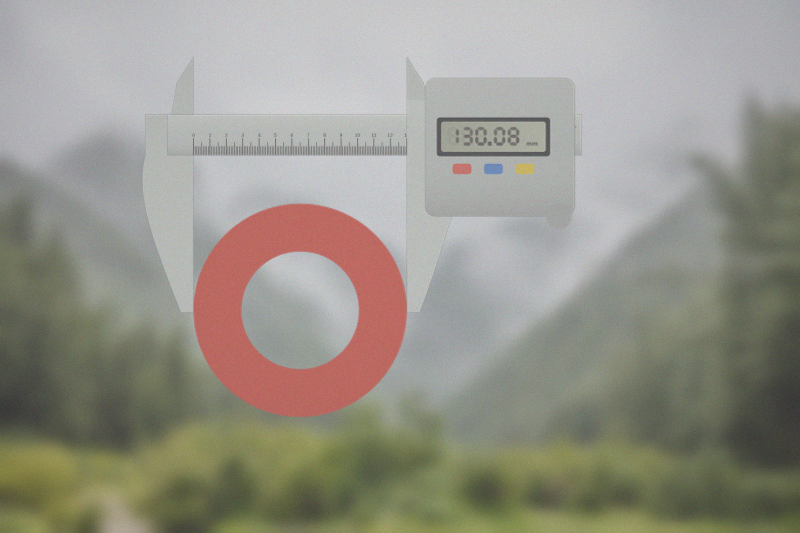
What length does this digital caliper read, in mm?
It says 130.08 mm
